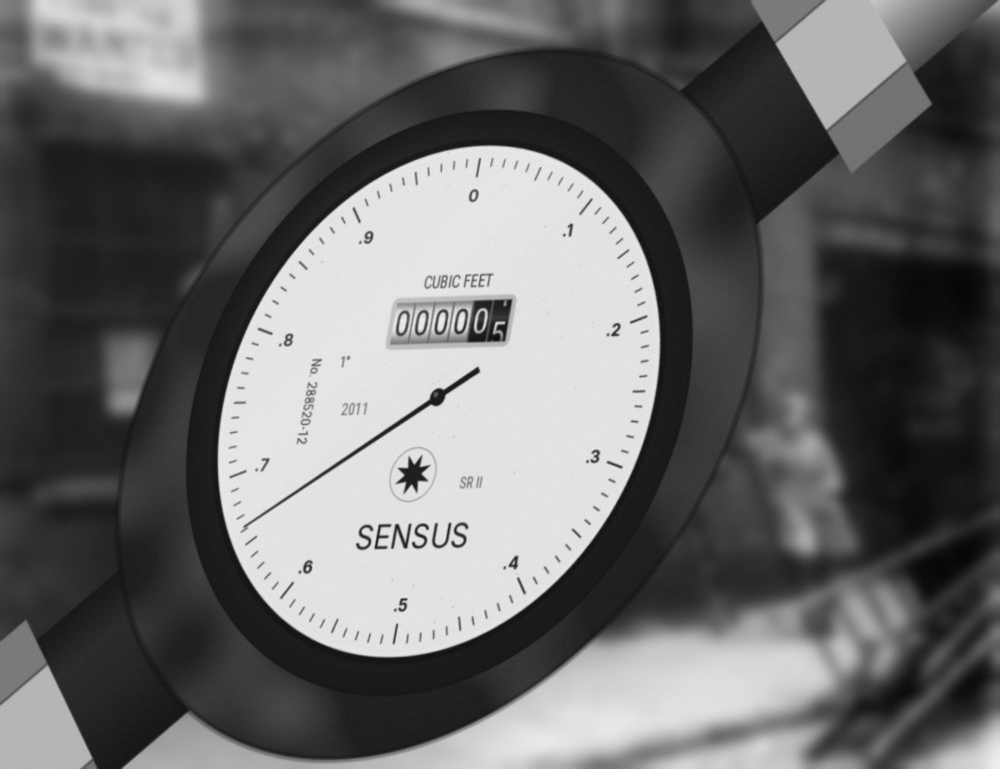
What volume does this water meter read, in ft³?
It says 4.66 ft³
